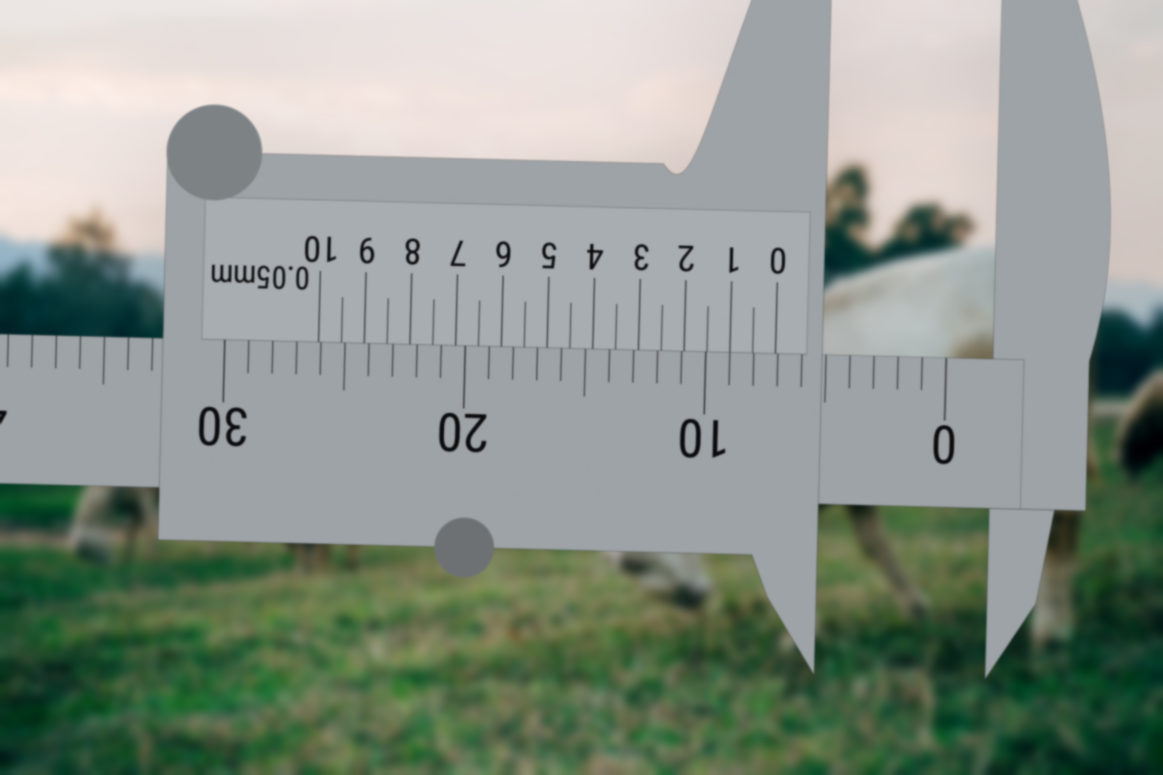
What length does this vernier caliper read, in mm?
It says 7.1 mm
